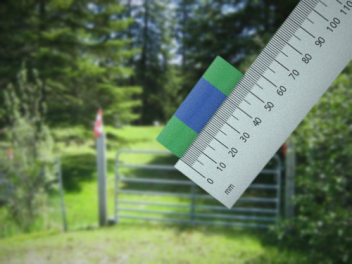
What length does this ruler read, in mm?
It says 55 mm
